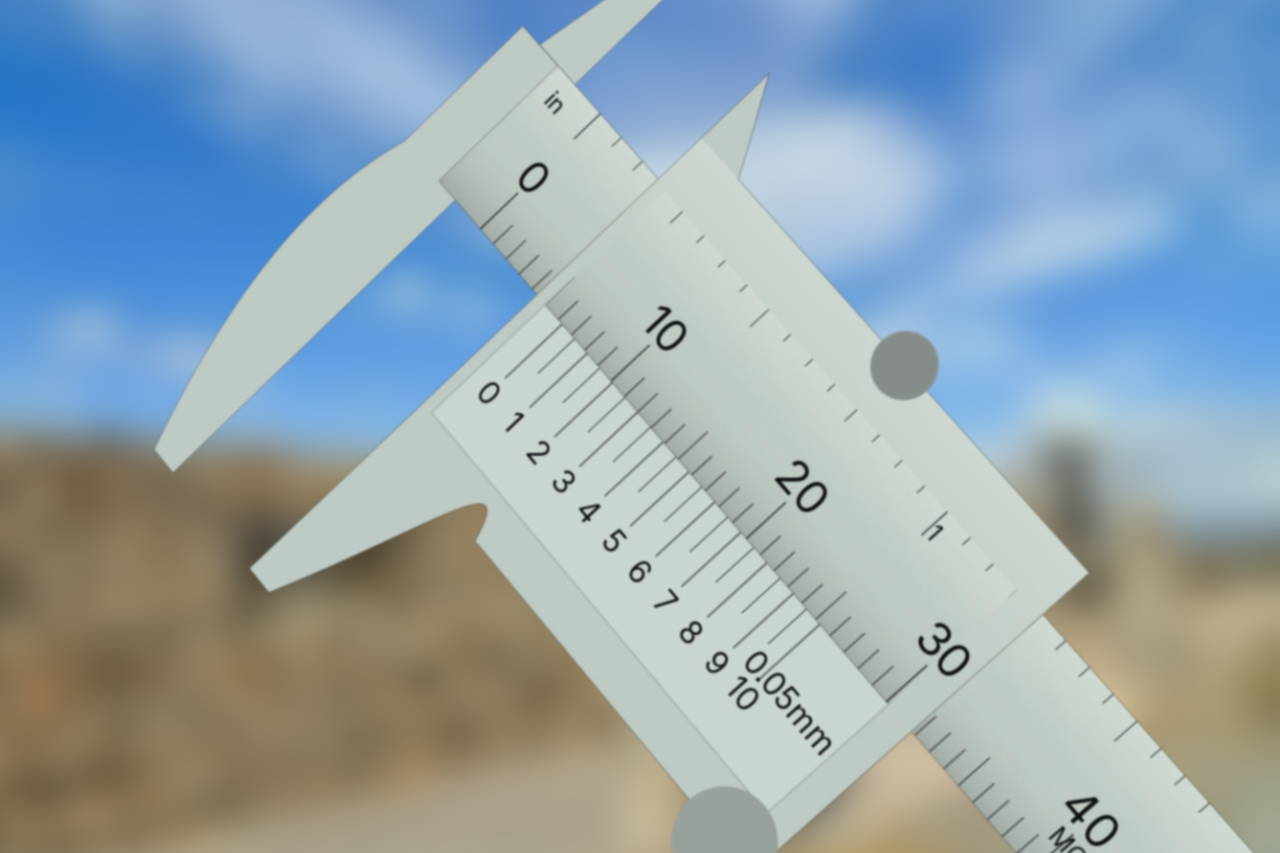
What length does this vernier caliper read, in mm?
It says 6.3 mm
